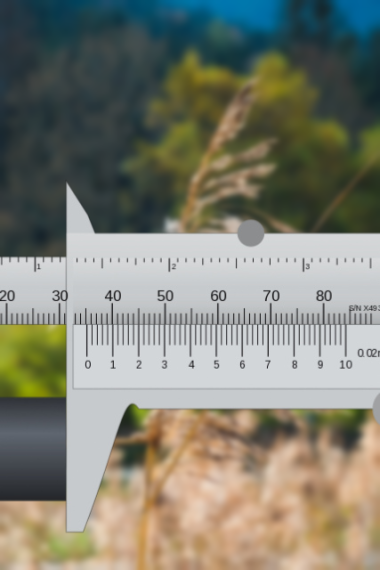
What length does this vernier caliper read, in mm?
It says 35.2 mm
